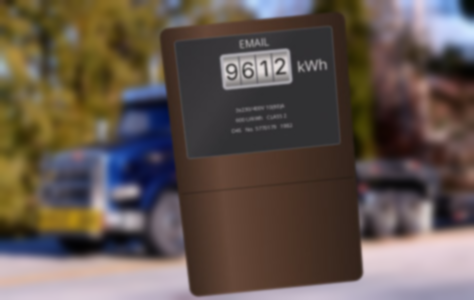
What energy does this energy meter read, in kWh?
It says 9612 kWh
